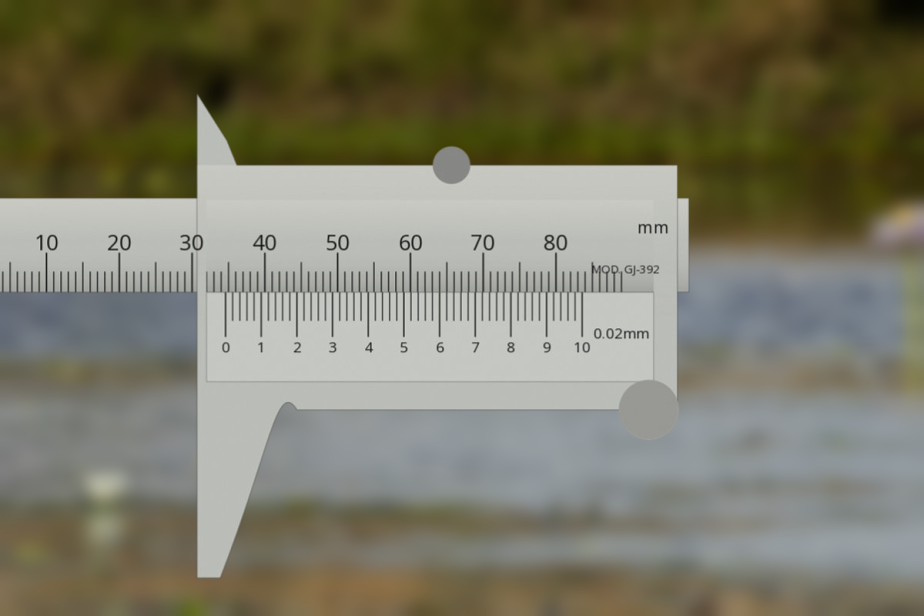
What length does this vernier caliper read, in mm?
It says 34.6 mm
